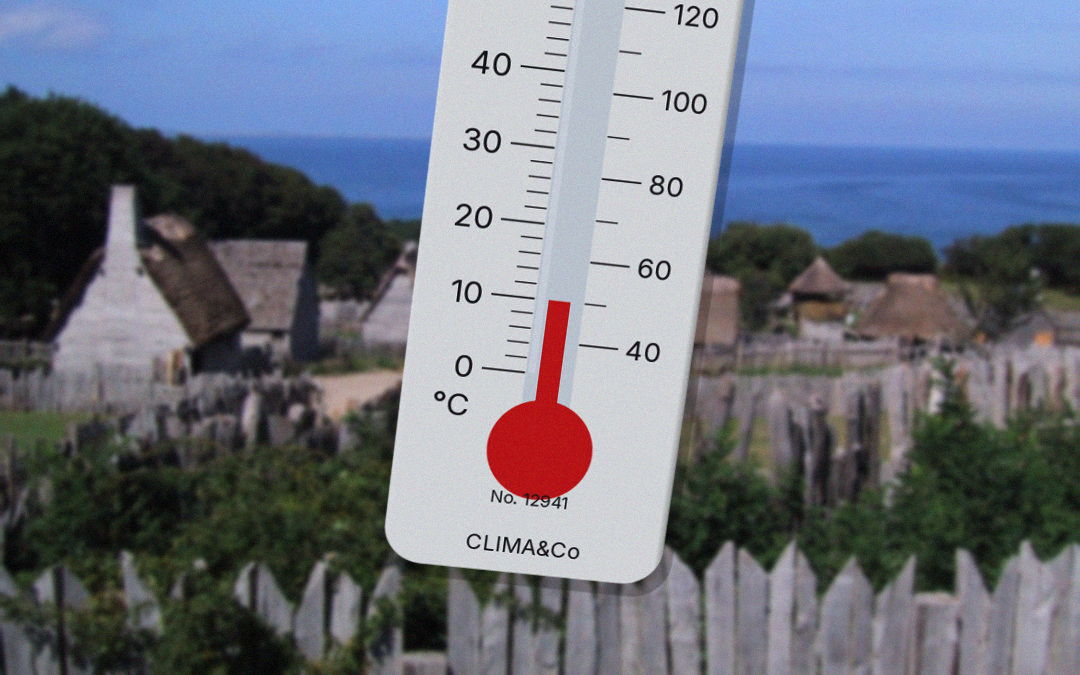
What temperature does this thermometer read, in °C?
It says 10 °C
